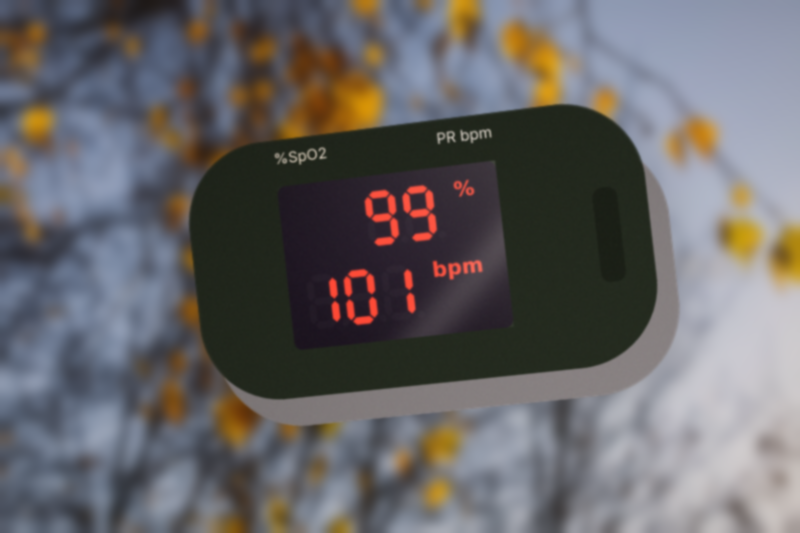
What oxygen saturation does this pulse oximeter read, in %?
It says 99 %
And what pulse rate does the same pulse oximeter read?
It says 101 bpm
